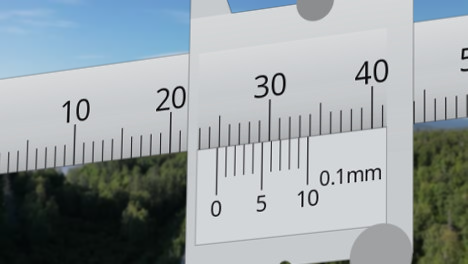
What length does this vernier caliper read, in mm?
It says 24.8 mm
